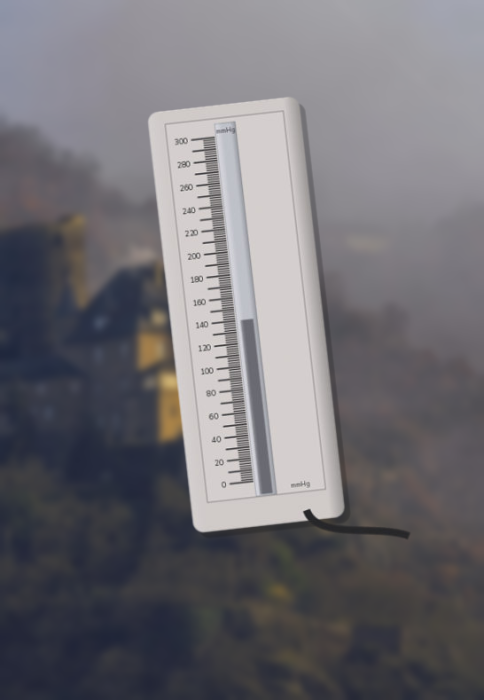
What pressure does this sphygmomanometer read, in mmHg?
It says 140 mmHg
